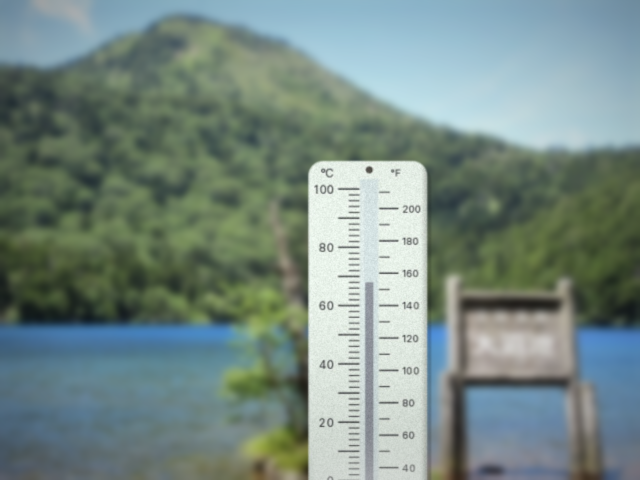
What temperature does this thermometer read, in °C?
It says 68 °C
